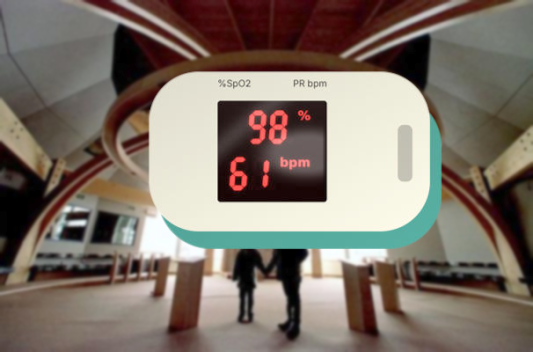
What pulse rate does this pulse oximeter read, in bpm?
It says 61 bpm
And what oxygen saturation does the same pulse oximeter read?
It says 98 %
